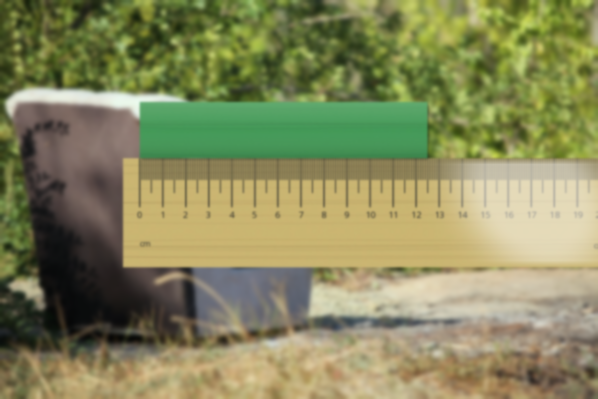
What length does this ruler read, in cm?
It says 12.5 cm
